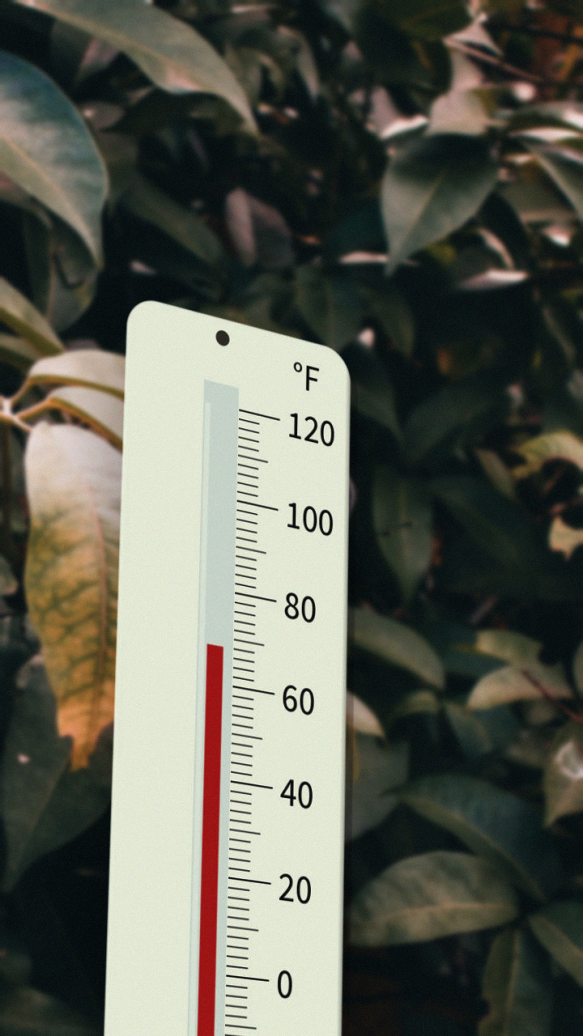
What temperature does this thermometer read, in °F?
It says 68 °F
